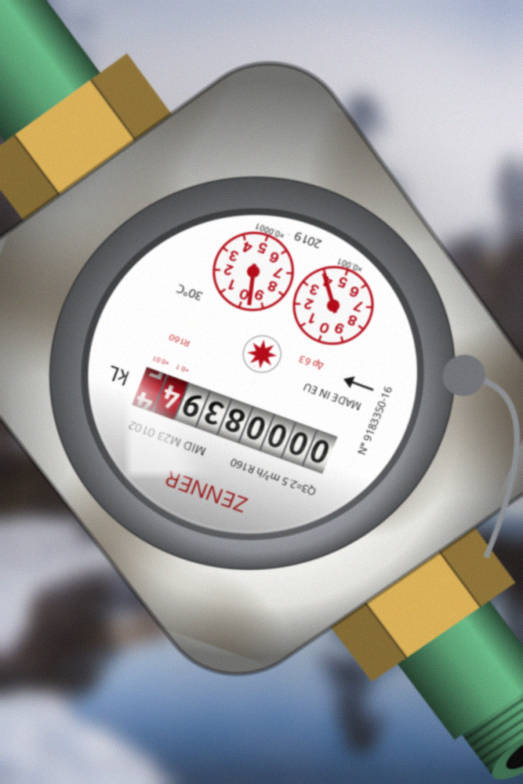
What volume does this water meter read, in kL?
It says 839.4439 kL
